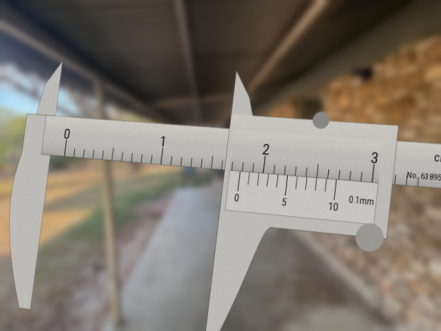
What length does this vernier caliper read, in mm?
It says 17.8 mm
